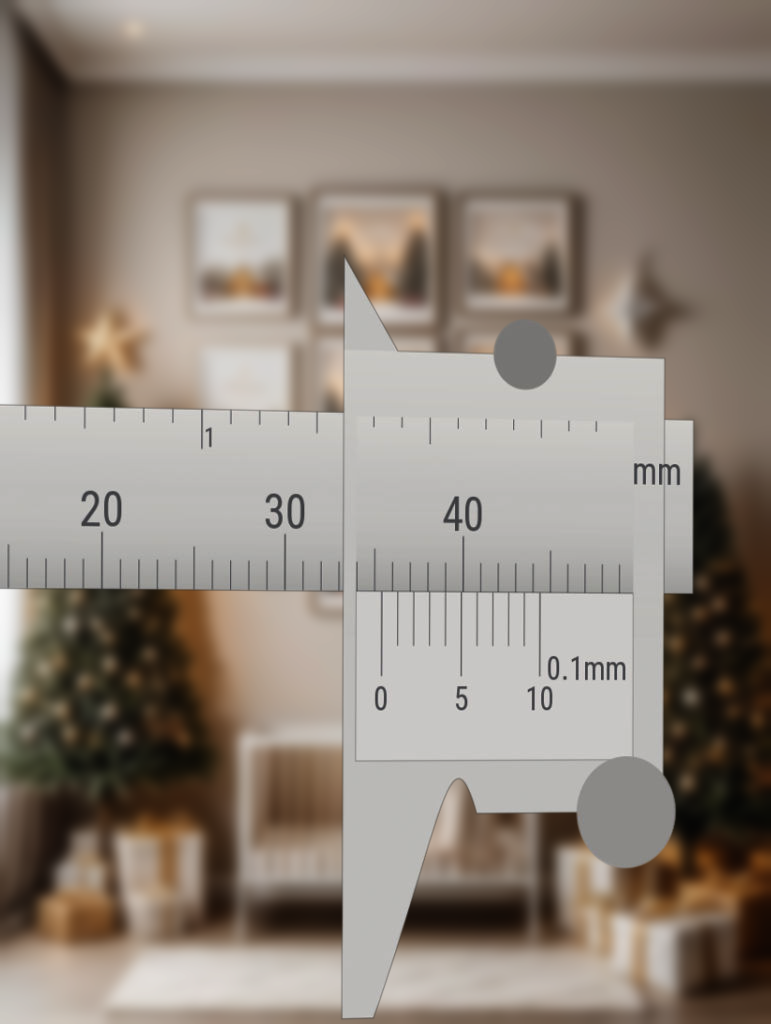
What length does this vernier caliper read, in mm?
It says 35.4 mm
